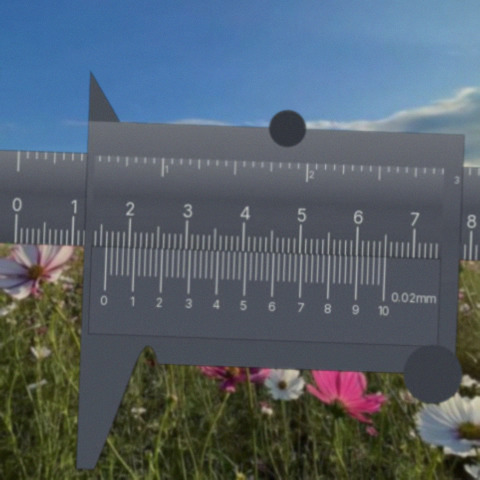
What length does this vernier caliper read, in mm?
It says 16.0 mm
